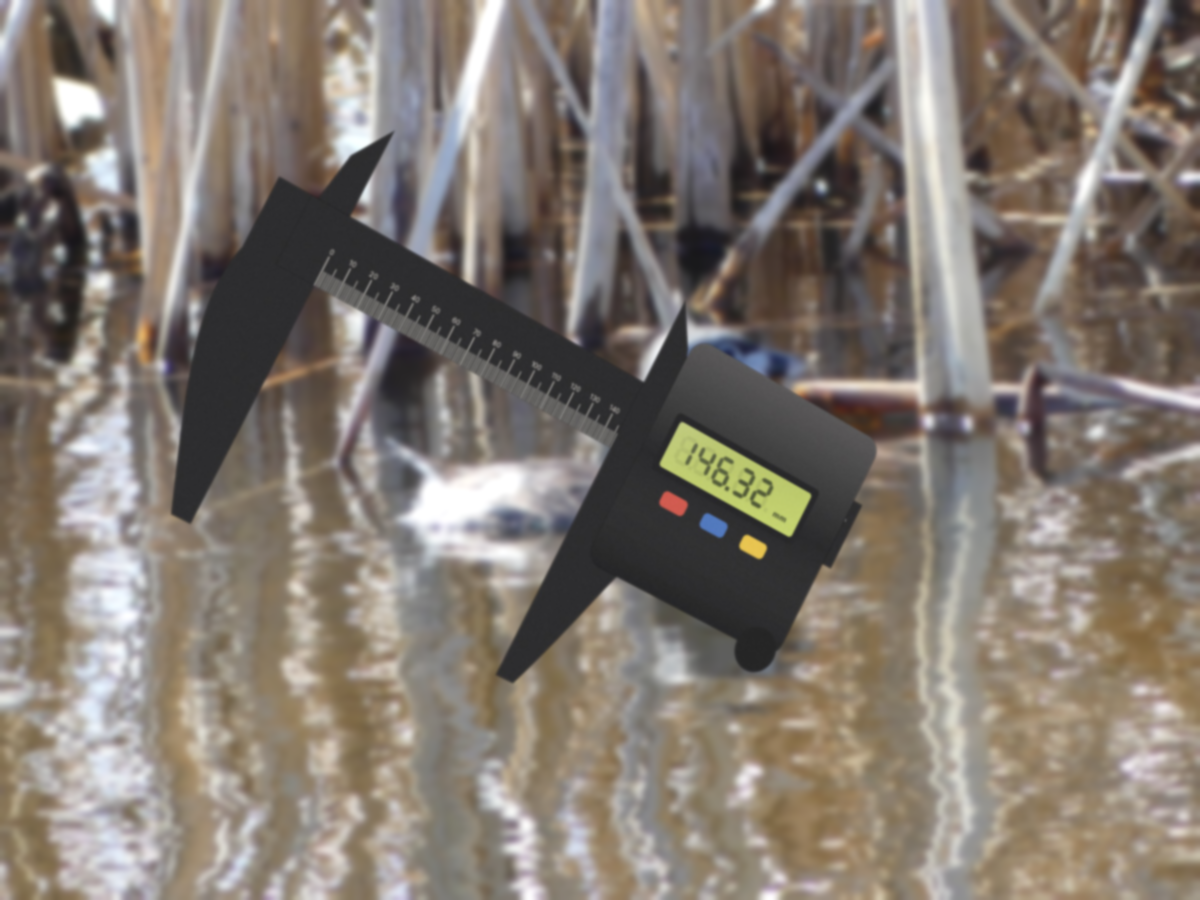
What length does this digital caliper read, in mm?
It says 146.32 mm
